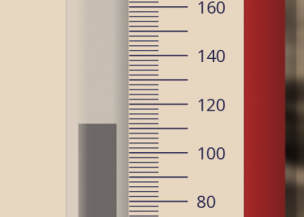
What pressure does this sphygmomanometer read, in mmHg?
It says 112 mmHg
